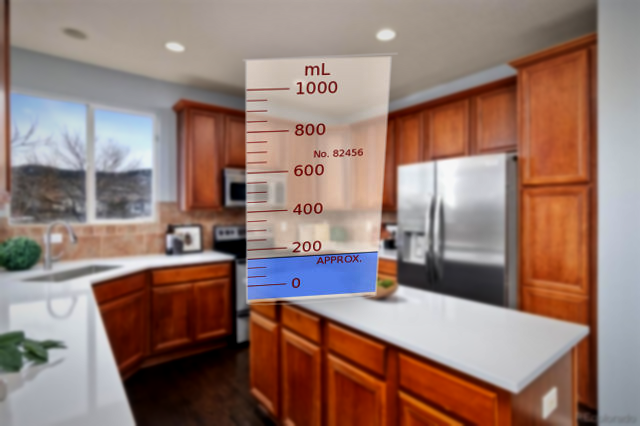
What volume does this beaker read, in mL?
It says 150 mL
